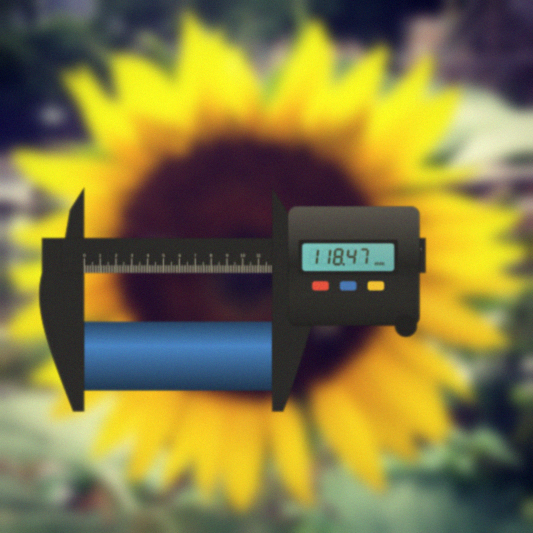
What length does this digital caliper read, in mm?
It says 118.47 mm
